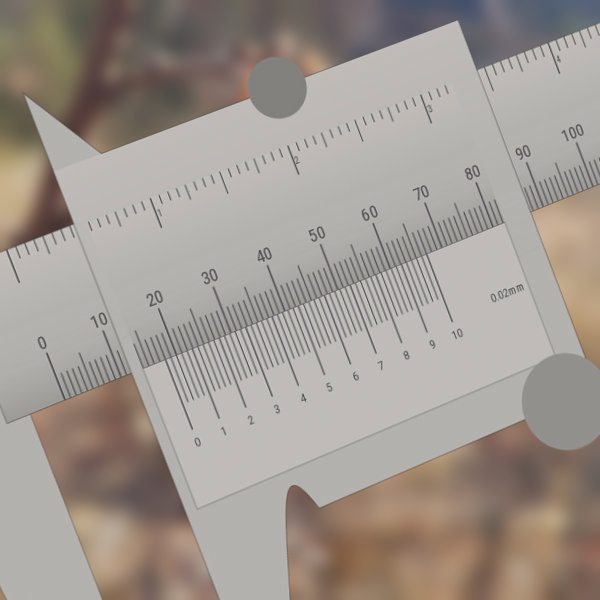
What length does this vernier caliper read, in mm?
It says 18.0 mm
